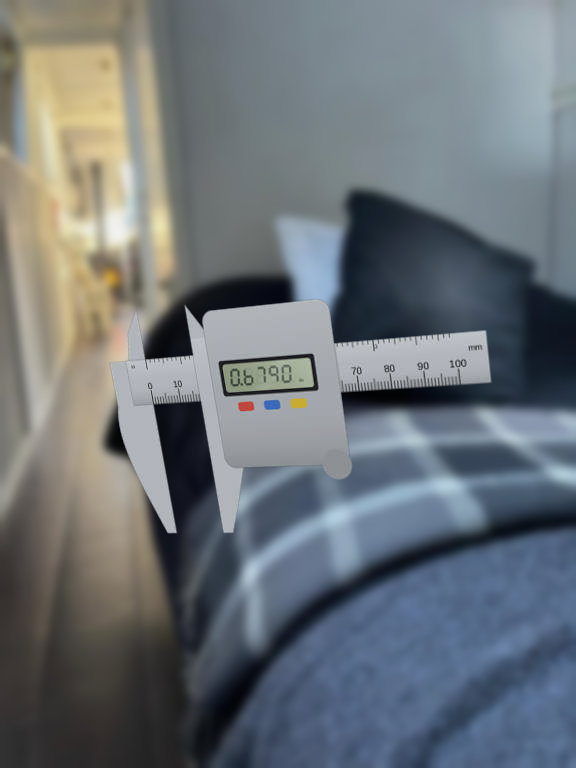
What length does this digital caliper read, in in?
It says 0.6790 in
